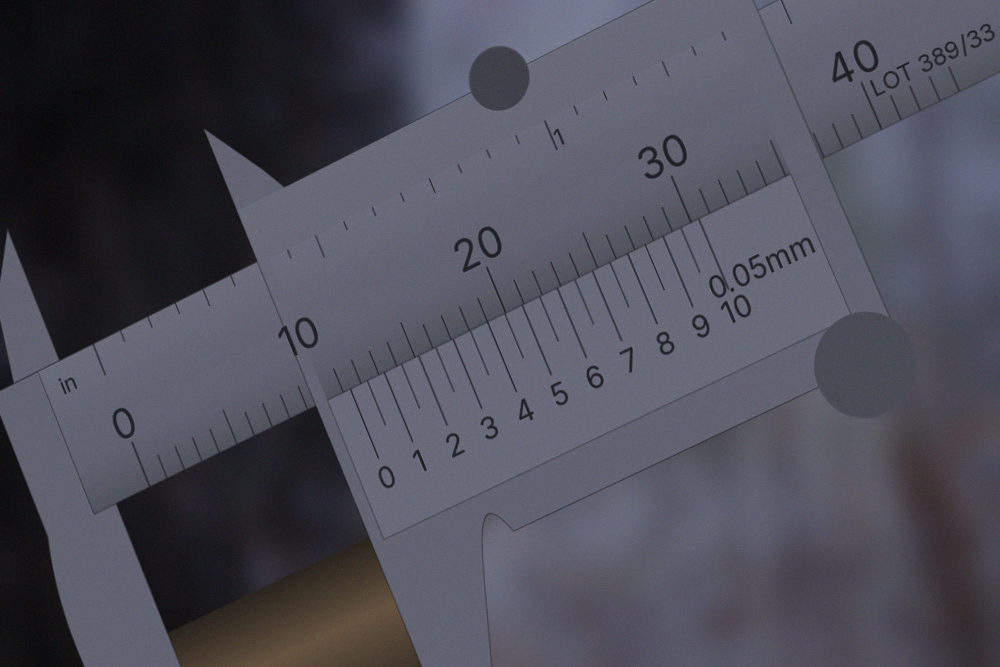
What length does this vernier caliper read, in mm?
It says 11.4 mm
